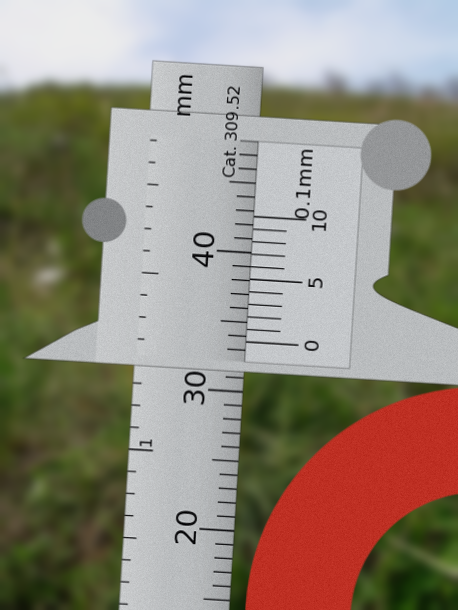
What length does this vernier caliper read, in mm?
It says 33.6 mm
